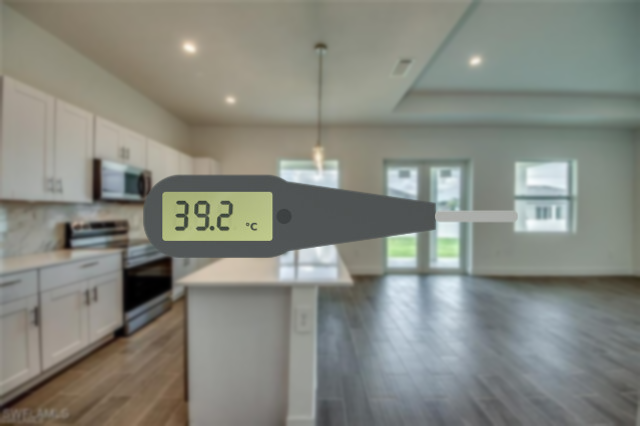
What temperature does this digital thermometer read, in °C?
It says 39.2 °C
